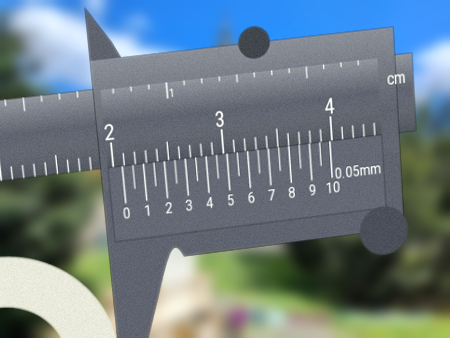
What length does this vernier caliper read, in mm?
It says 20.8 mm
